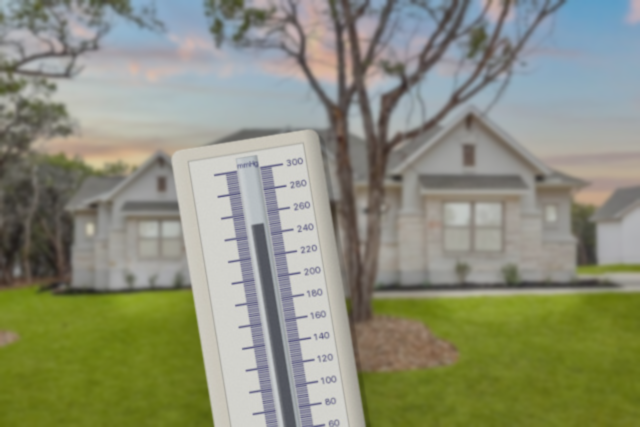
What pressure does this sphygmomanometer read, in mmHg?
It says 250 mmHg
